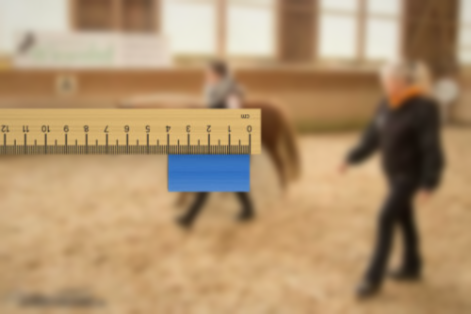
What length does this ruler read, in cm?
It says 4 cm
